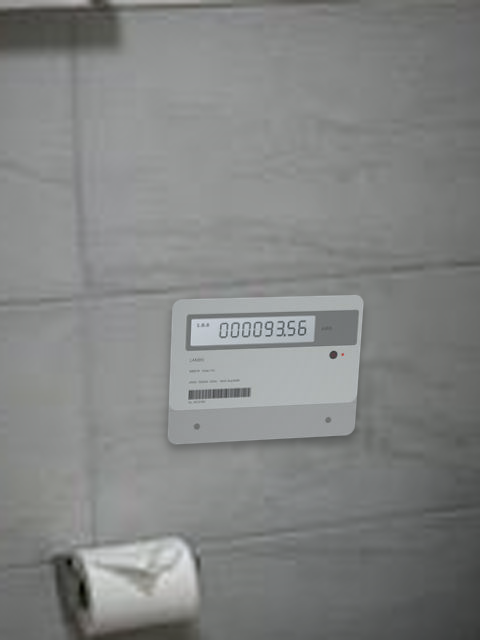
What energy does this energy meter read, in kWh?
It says 93.56 kWh
